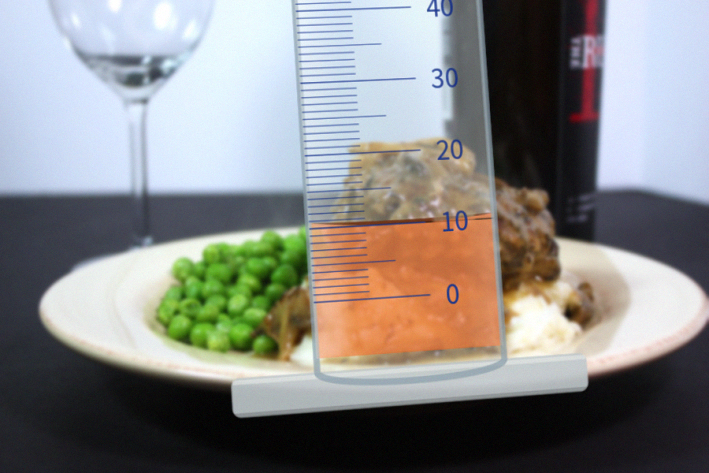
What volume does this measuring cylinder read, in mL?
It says 10 mL
